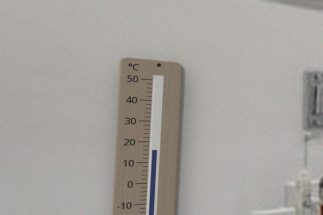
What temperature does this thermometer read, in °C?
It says 16 °C
